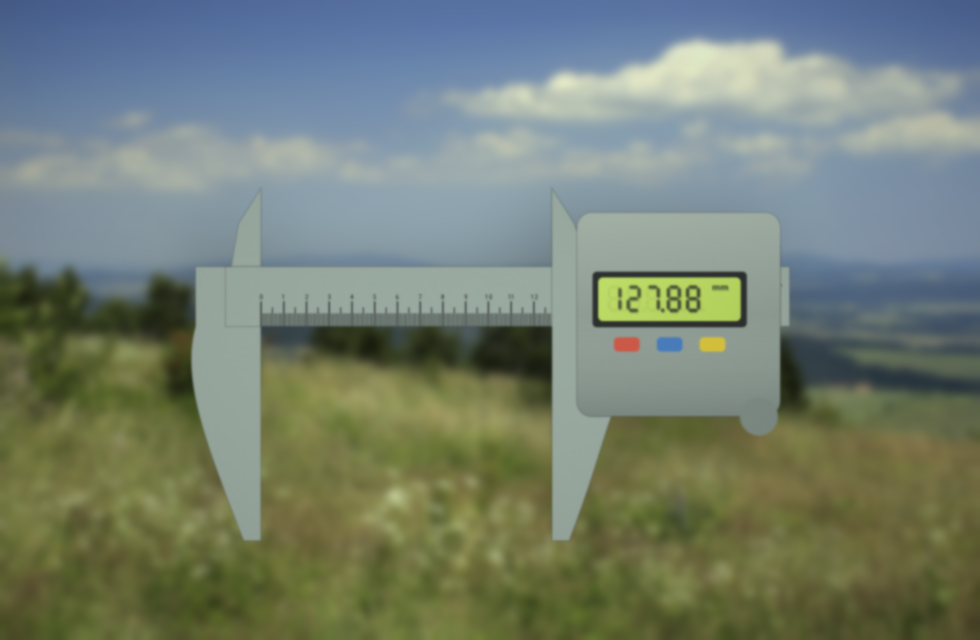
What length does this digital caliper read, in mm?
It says 127.88 mm
